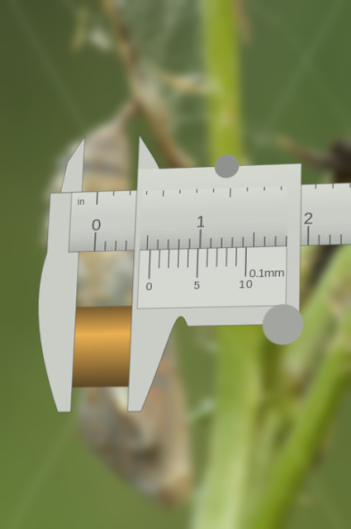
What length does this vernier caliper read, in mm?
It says 5.3 mm
